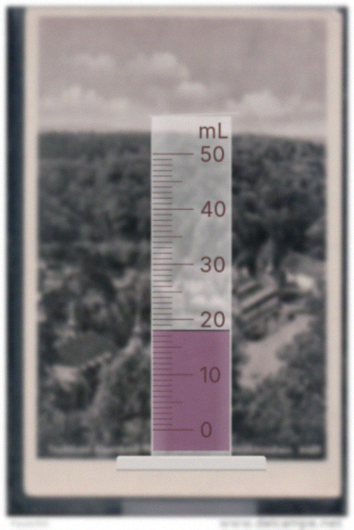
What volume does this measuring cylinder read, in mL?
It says 18 mL
